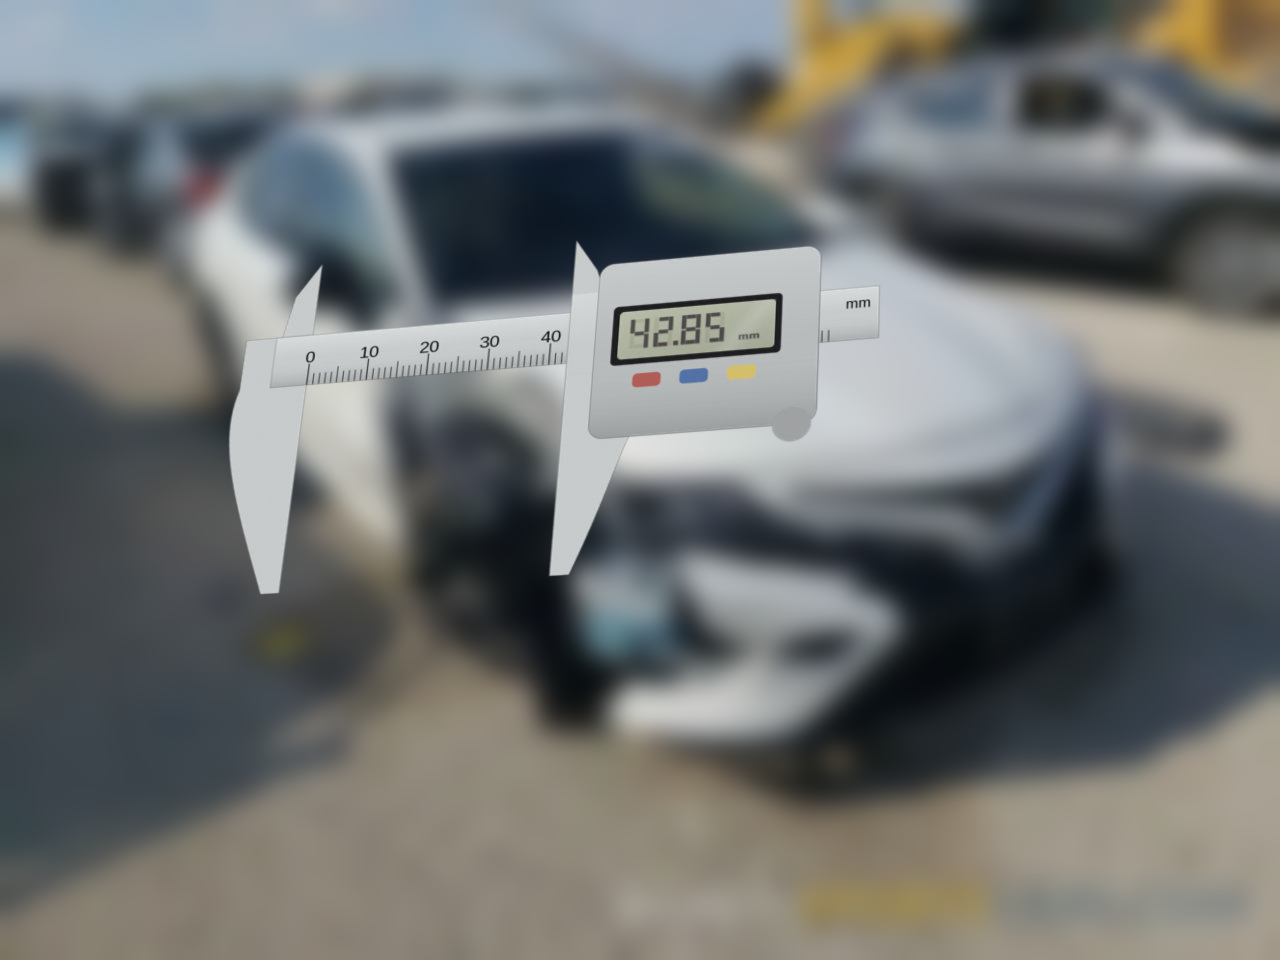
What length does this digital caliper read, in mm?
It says 42.85 mm
